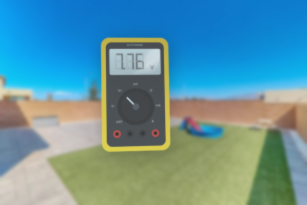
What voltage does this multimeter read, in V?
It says 7.76 V
